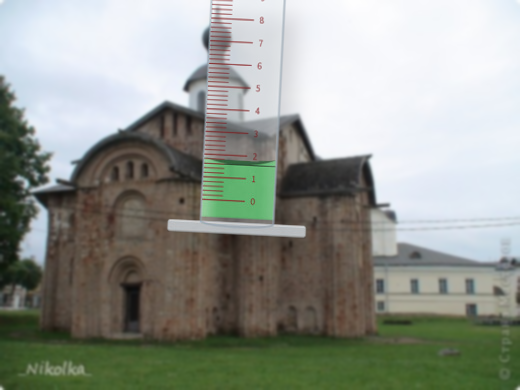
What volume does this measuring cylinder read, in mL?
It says 1.6 mL
